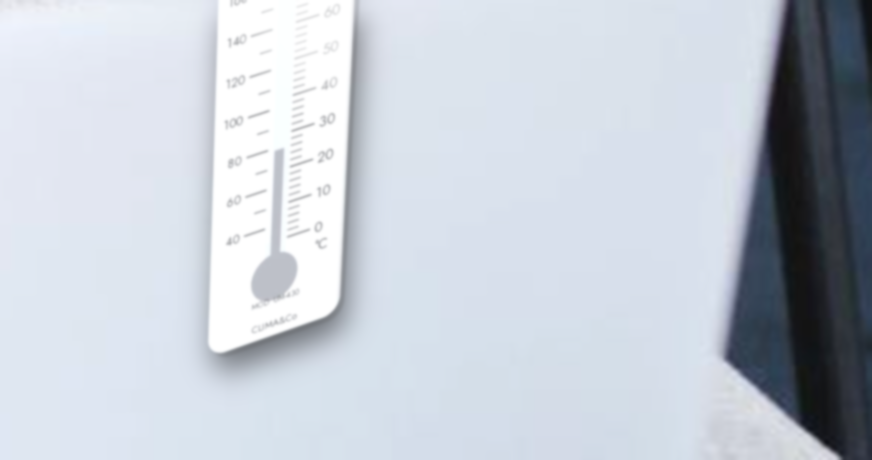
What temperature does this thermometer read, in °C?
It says 26 °C
